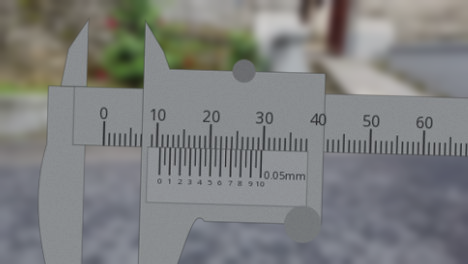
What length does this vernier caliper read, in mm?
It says 10.6 mm
